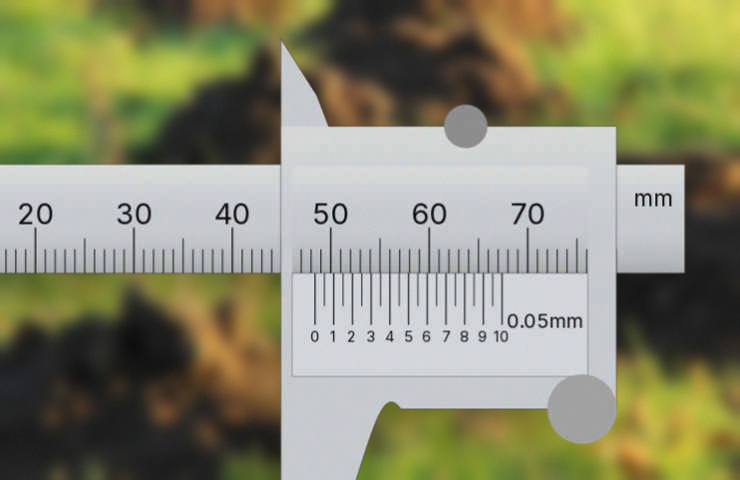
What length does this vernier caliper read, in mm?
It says 48.4 mm
